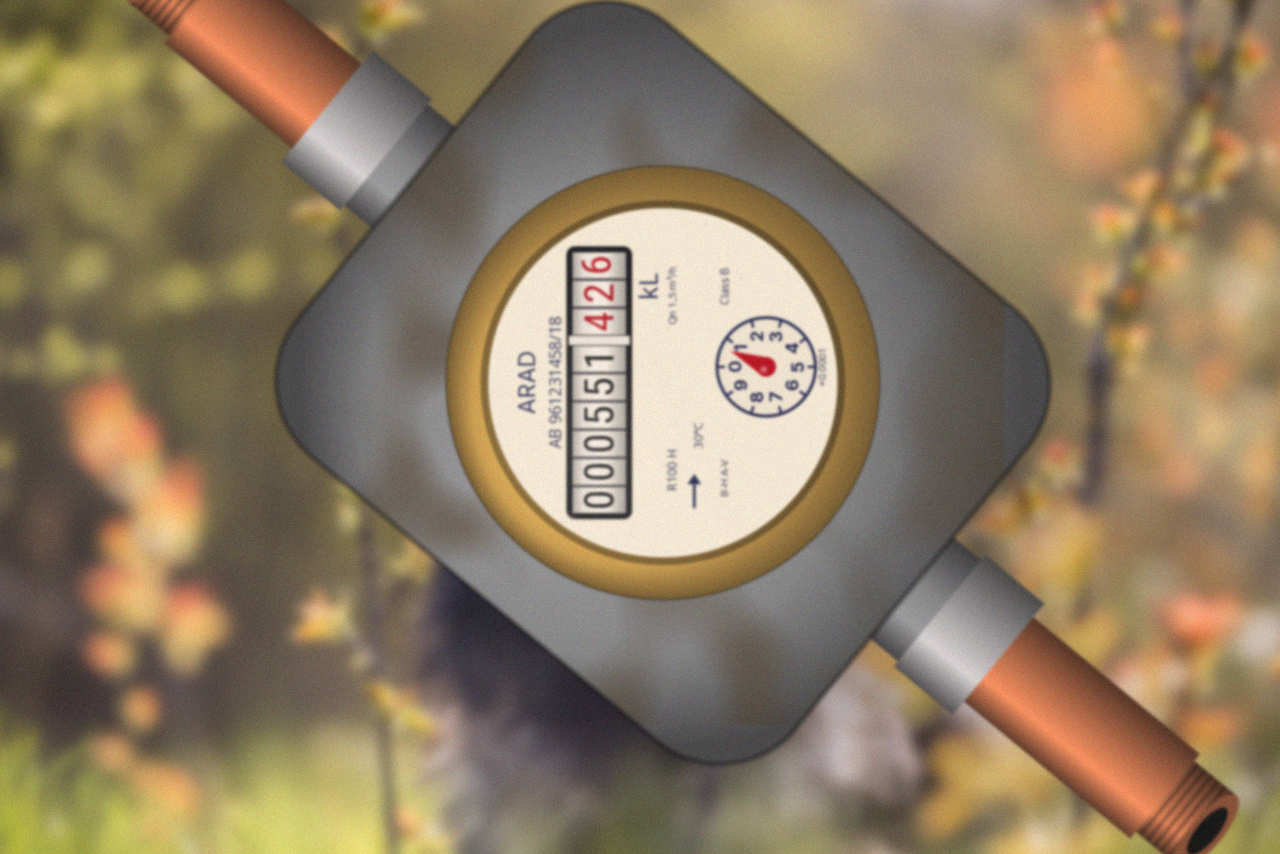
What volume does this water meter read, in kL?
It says 551.4260 kL
